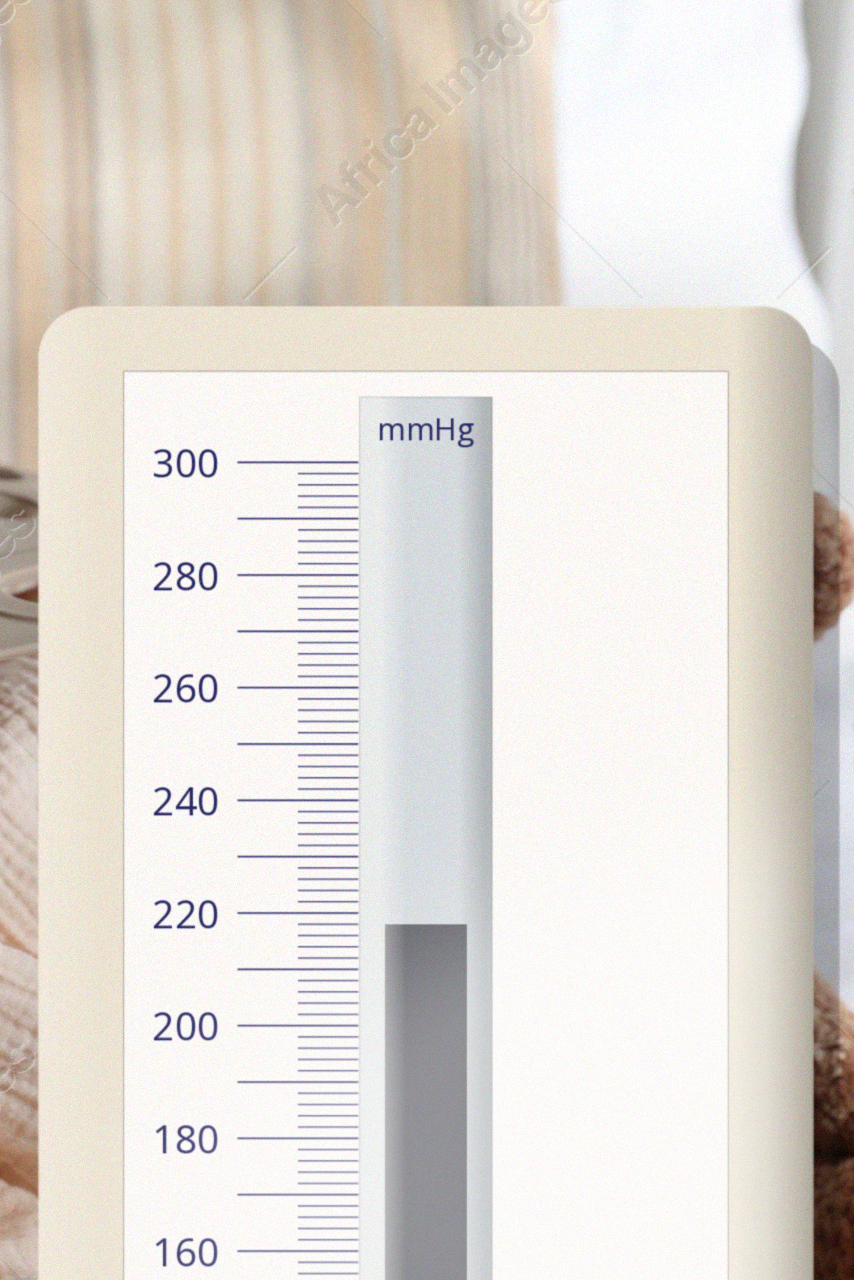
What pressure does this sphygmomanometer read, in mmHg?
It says 218 mmHg
